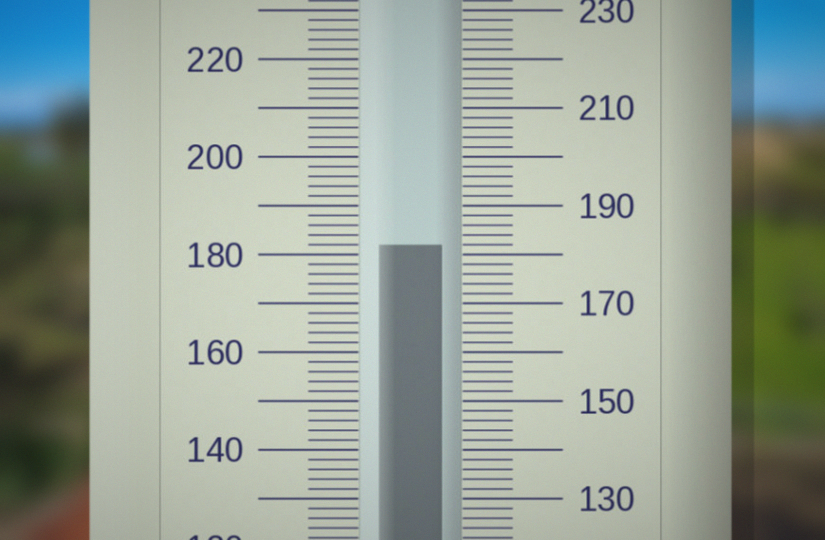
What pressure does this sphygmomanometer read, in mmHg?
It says 182 mmHg
